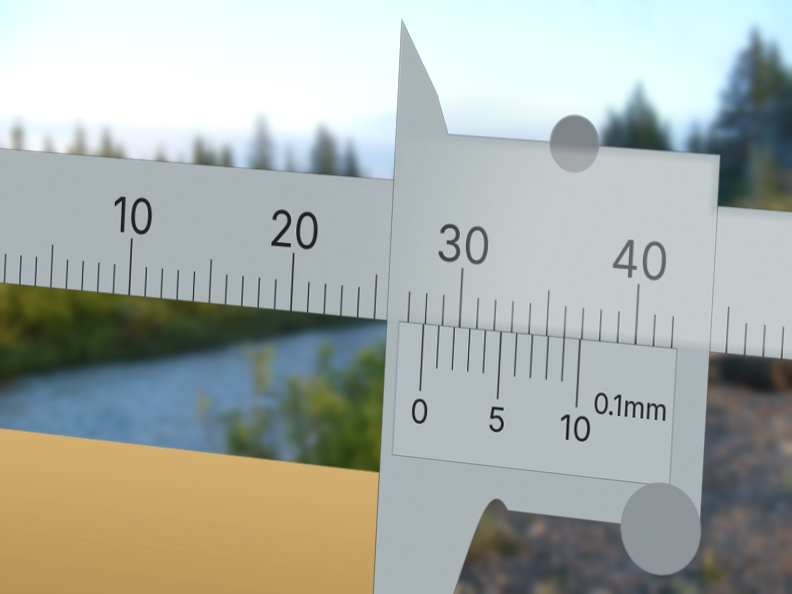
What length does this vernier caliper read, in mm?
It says 27.9 mm
